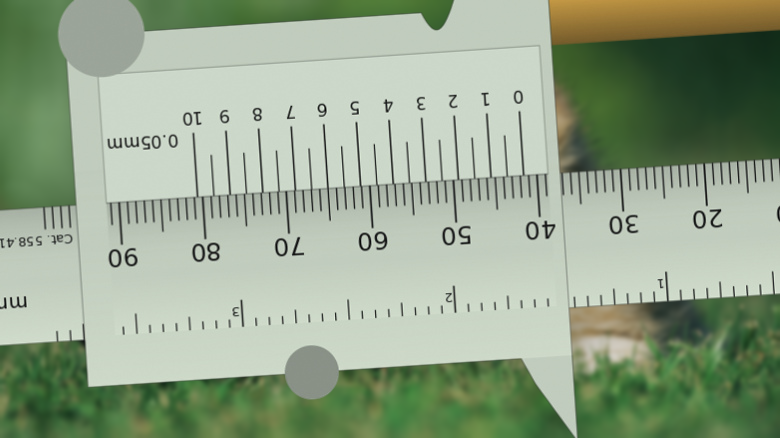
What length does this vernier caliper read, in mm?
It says 41.6 mm
